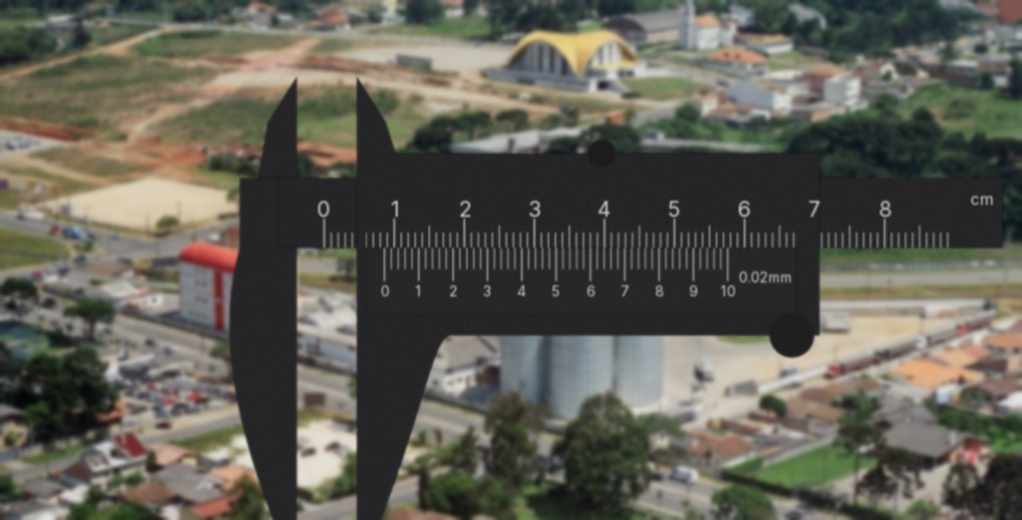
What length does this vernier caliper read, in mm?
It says 8.6 mm
